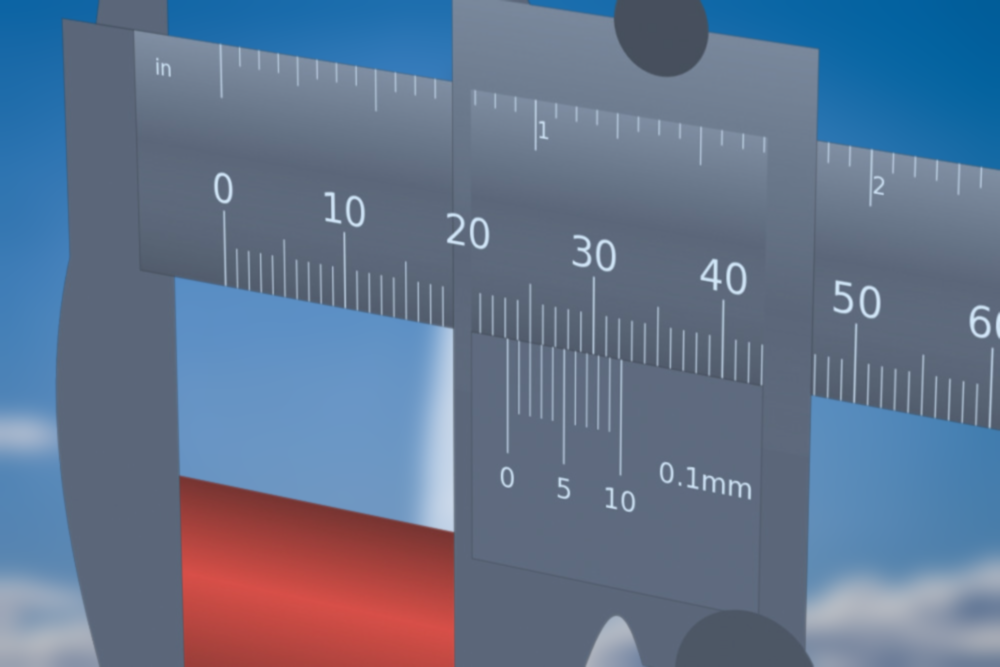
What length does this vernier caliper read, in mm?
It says 23.2 mm
